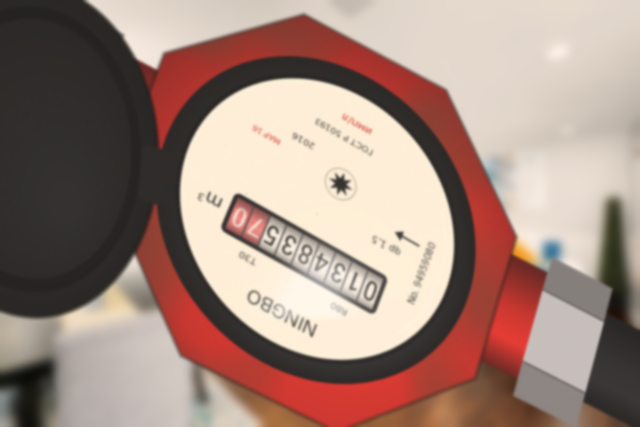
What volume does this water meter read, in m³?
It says 134835.70 m³
